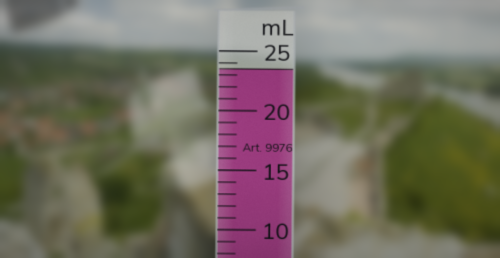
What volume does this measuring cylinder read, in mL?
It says 23.5 mL
